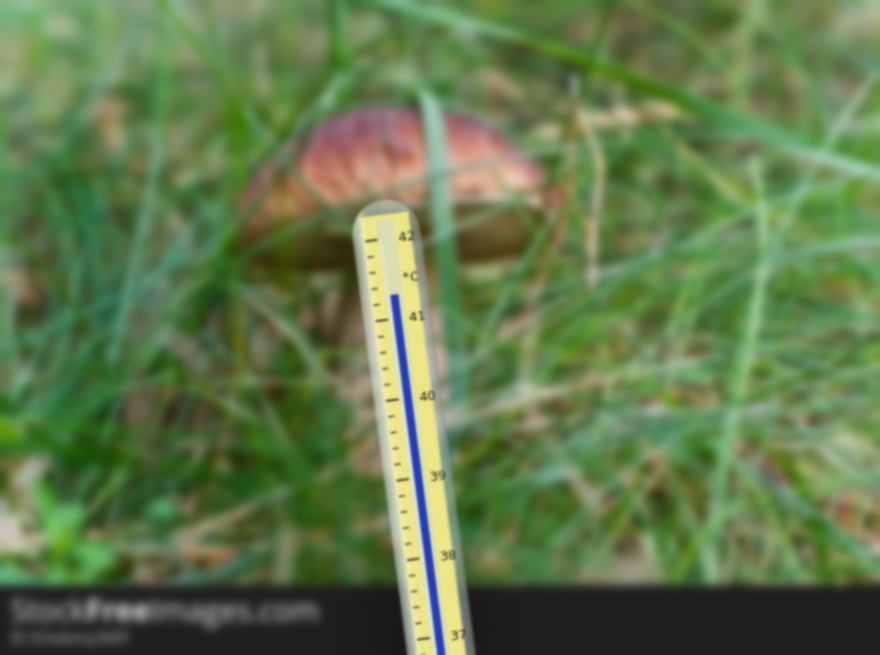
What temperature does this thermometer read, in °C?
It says 41.3 °C
